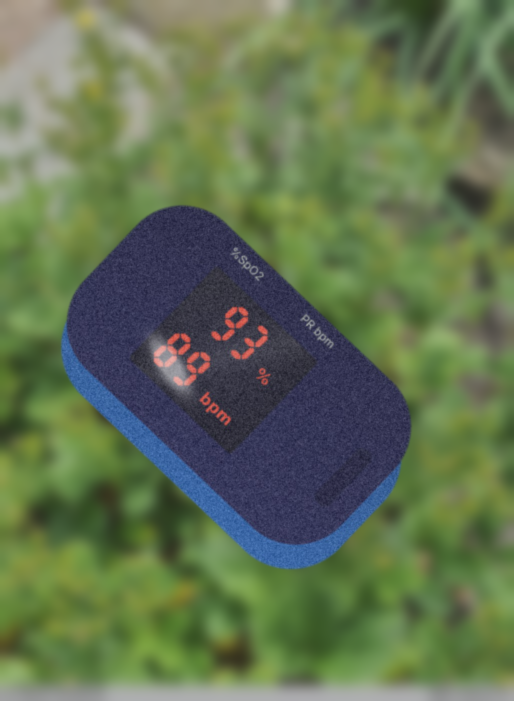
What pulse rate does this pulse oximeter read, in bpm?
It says 89 bpm
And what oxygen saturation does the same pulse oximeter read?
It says 93 %
